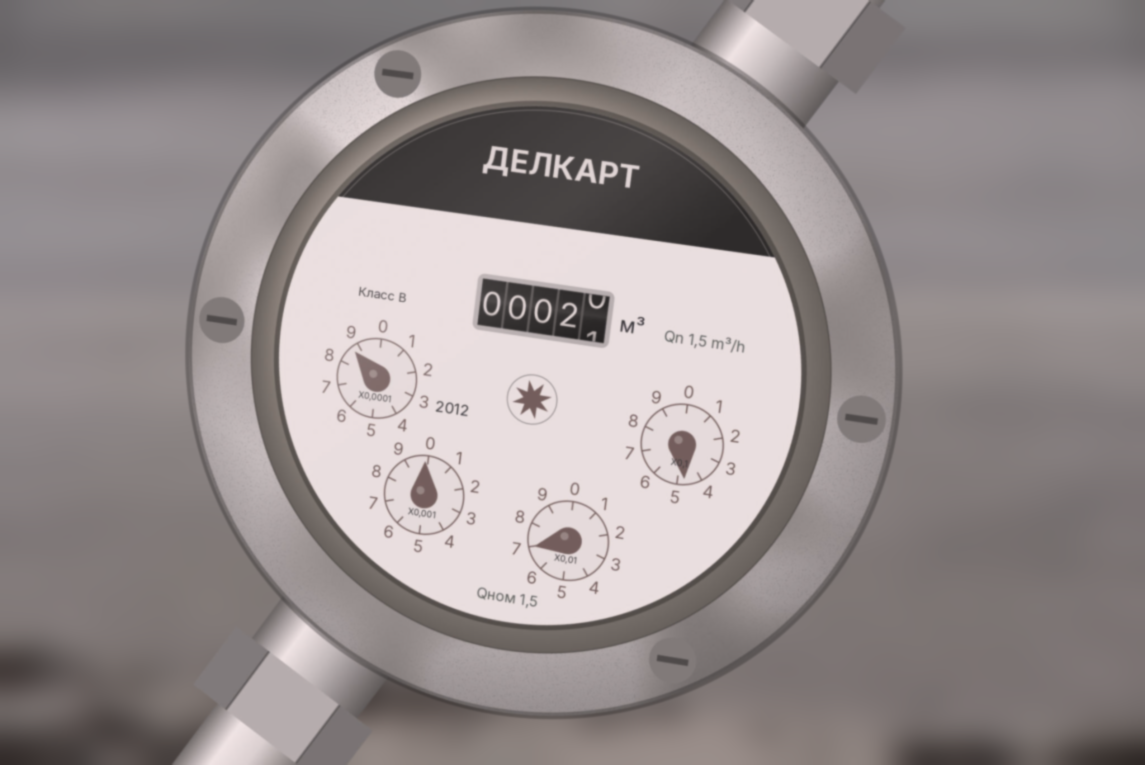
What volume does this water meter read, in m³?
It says 20.4698 m³
